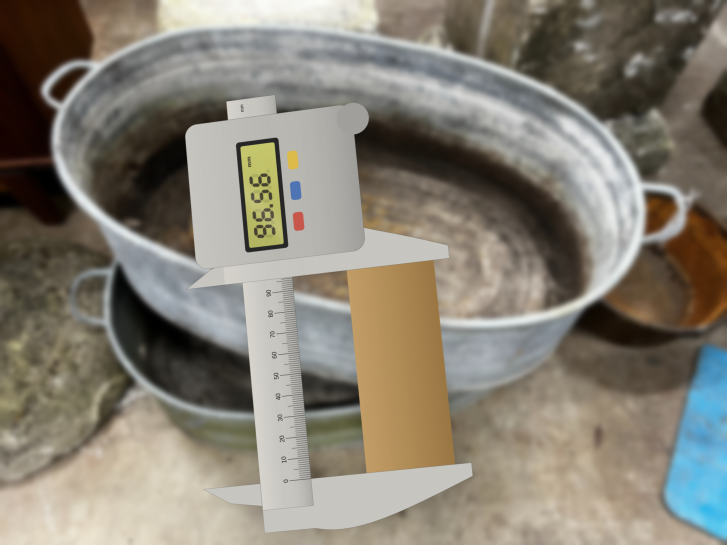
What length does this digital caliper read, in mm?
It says 96.56 mm
